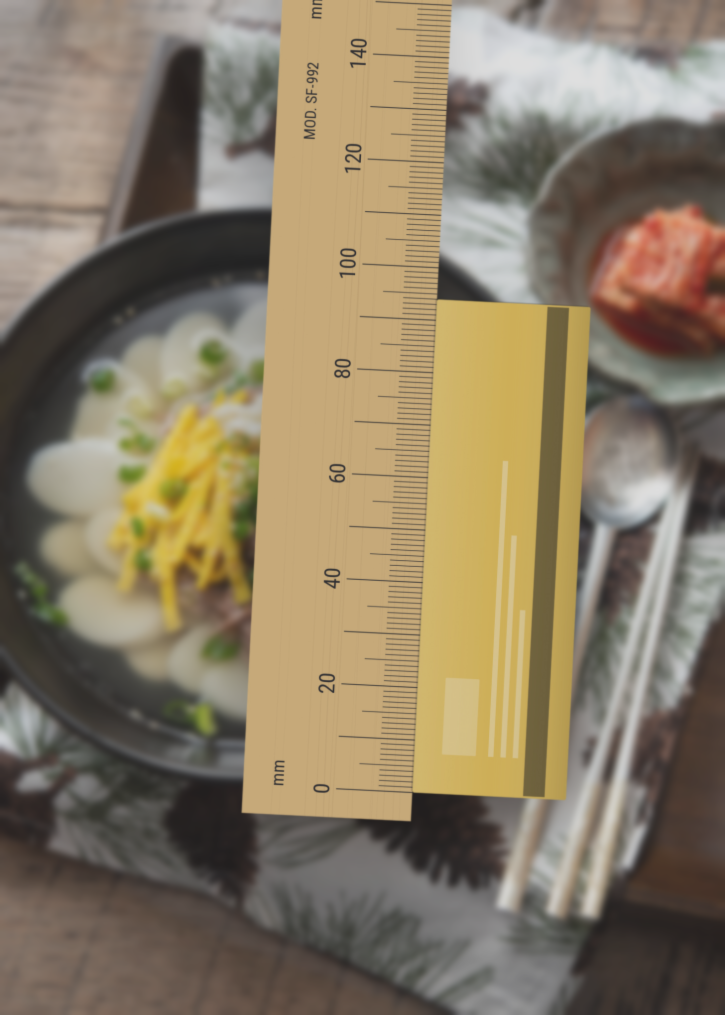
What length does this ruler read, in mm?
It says 94 mm
